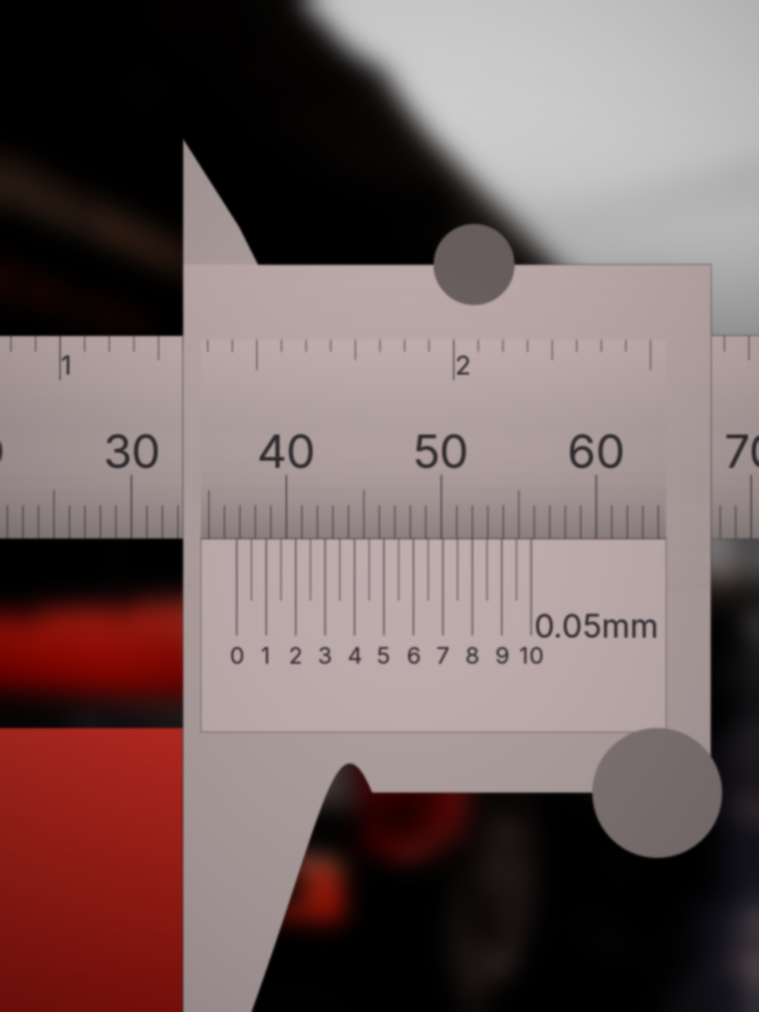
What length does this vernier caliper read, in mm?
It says 36.8 mm
